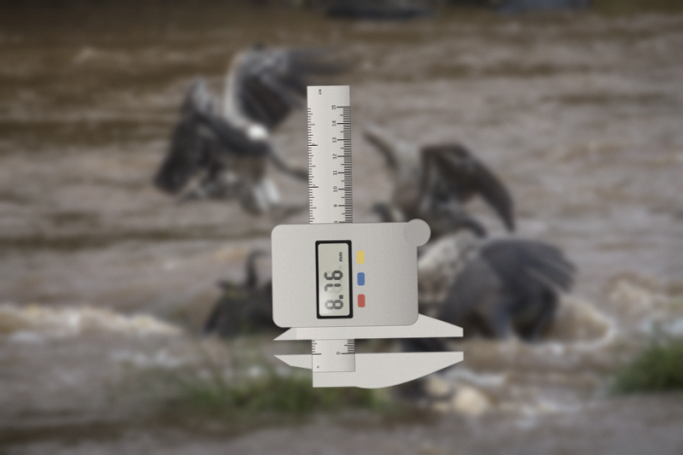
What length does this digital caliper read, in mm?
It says 8.76 mm
